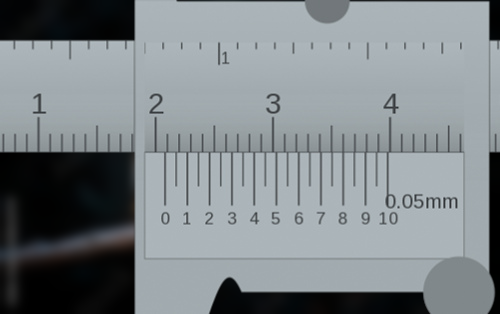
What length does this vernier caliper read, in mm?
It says 20.8 mm
